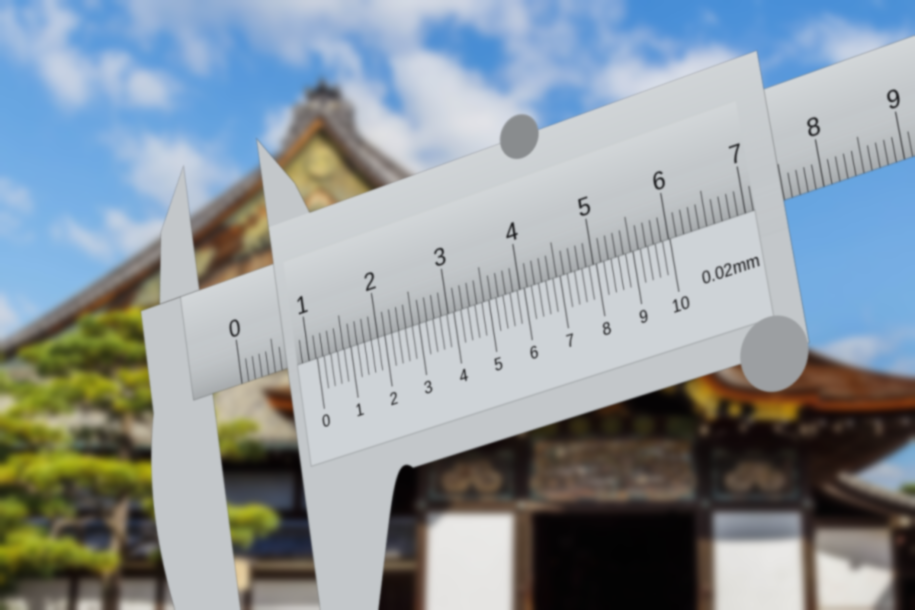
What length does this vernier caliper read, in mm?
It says 11.2 mm
